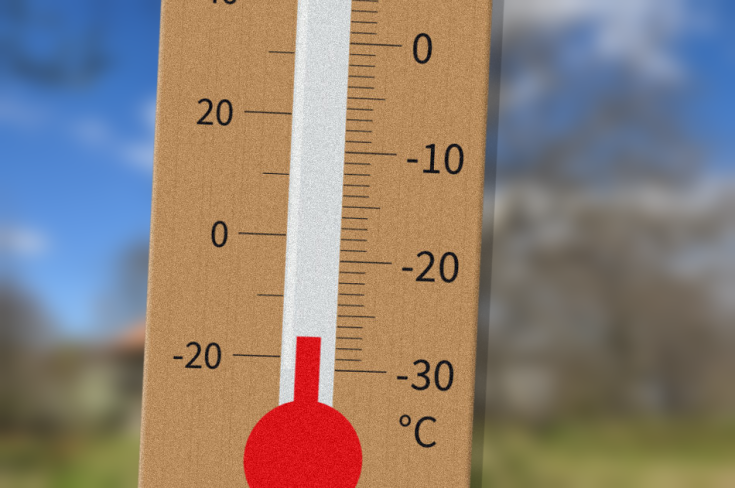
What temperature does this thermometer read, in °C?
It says -27 °C
